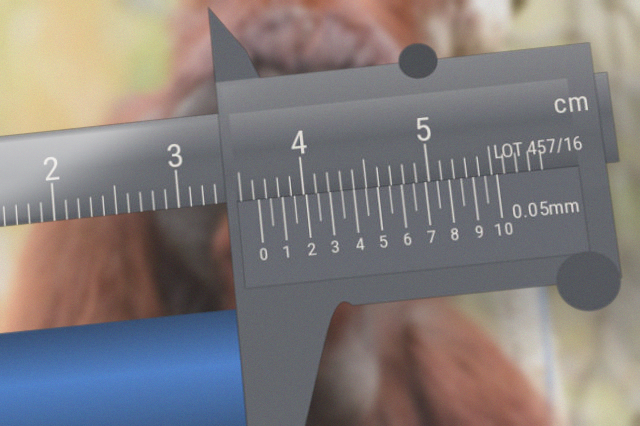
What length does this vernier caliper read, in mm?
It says 36.4 mm
